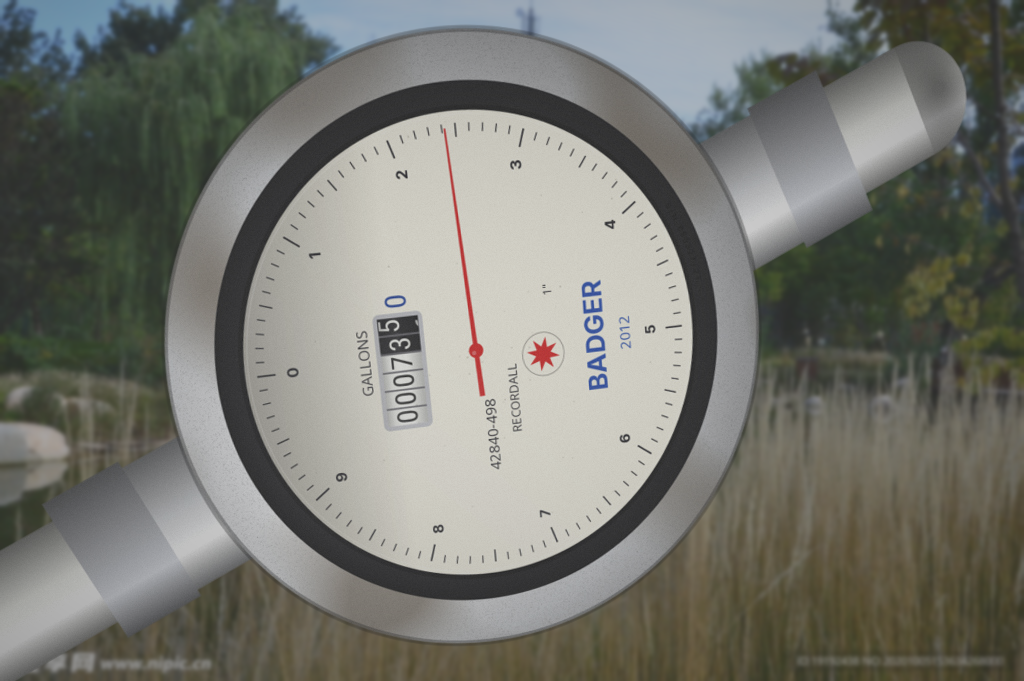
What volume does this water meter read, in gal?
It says 7352.4 gal
